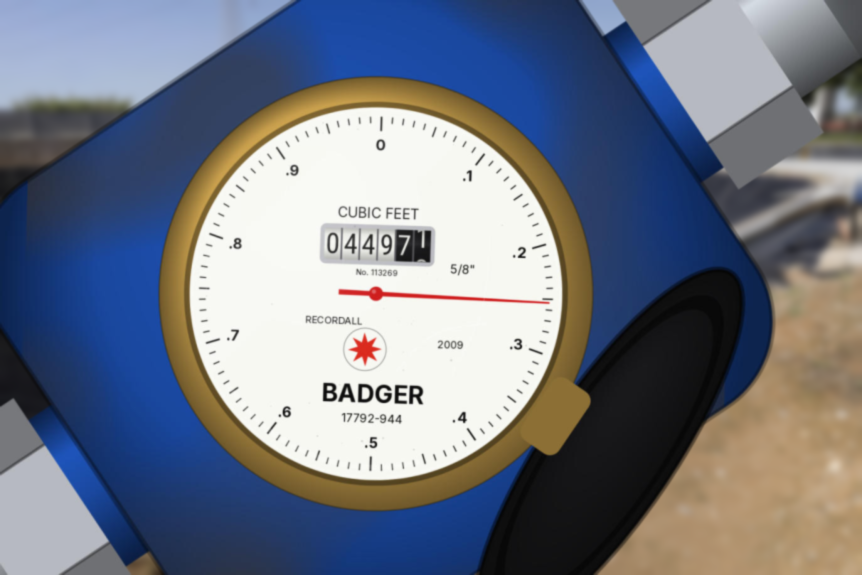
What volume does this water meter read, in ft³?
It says 44971.25 ft³
